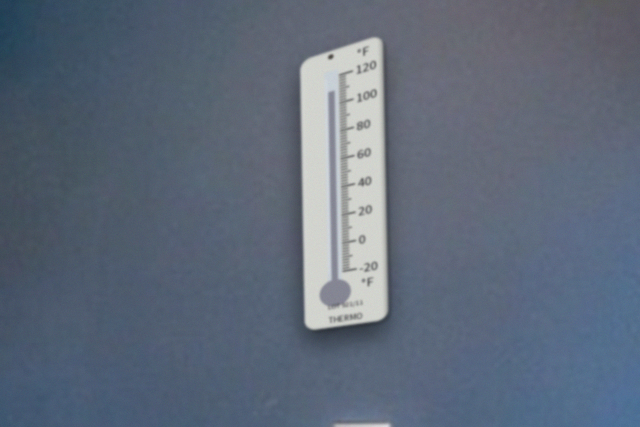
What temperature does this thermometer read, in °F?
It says 110 °F
